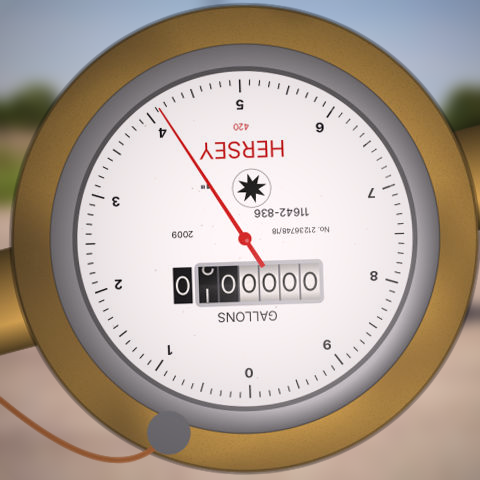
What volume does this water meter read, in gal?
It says 14.1 gal
